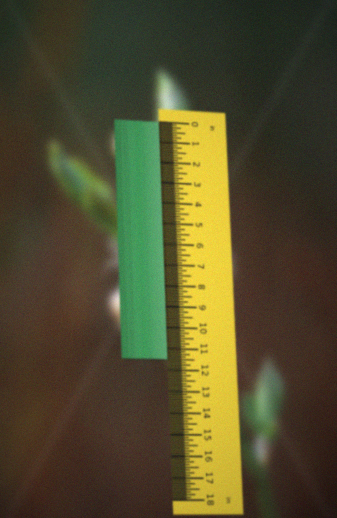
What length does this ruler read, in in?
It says 11.5 in
